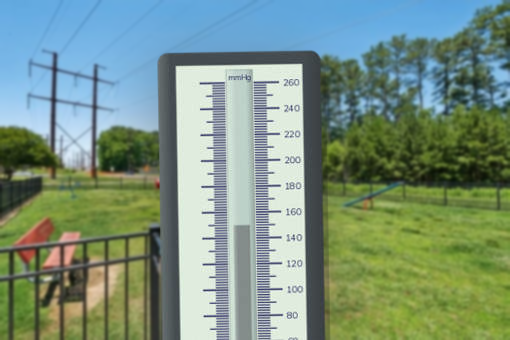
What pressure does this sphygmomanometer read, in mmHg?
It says 150 mmHg
